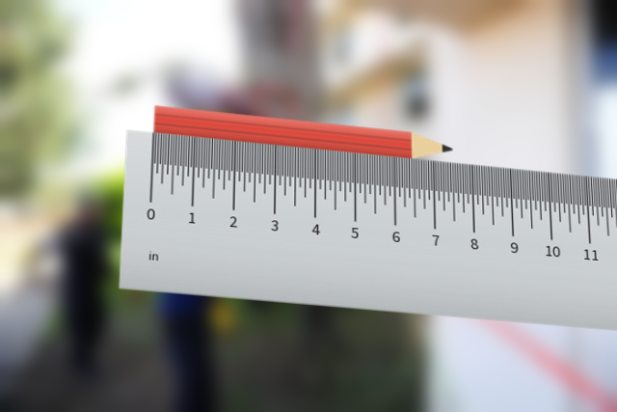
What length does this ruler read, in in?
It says 7.5 in
